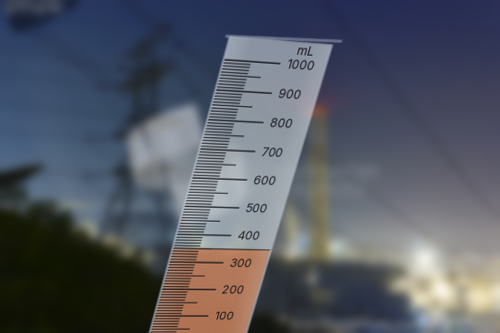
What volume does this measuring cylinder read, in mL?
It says 350 mL
